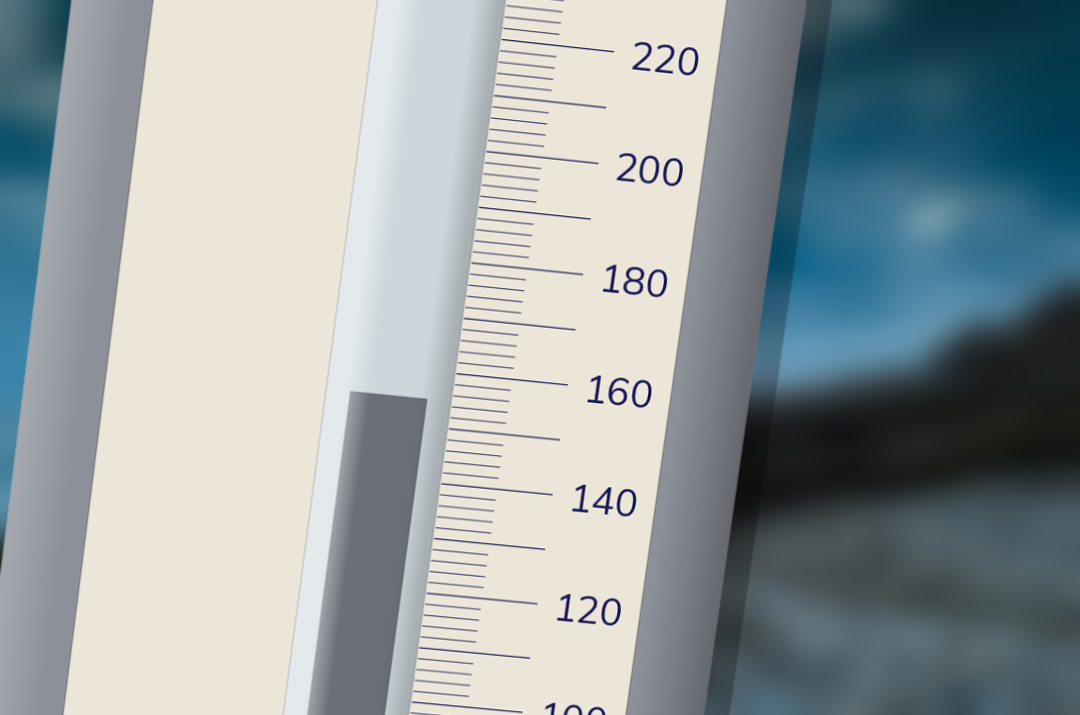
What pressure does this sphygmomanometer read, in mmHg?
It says 155 mmHg
